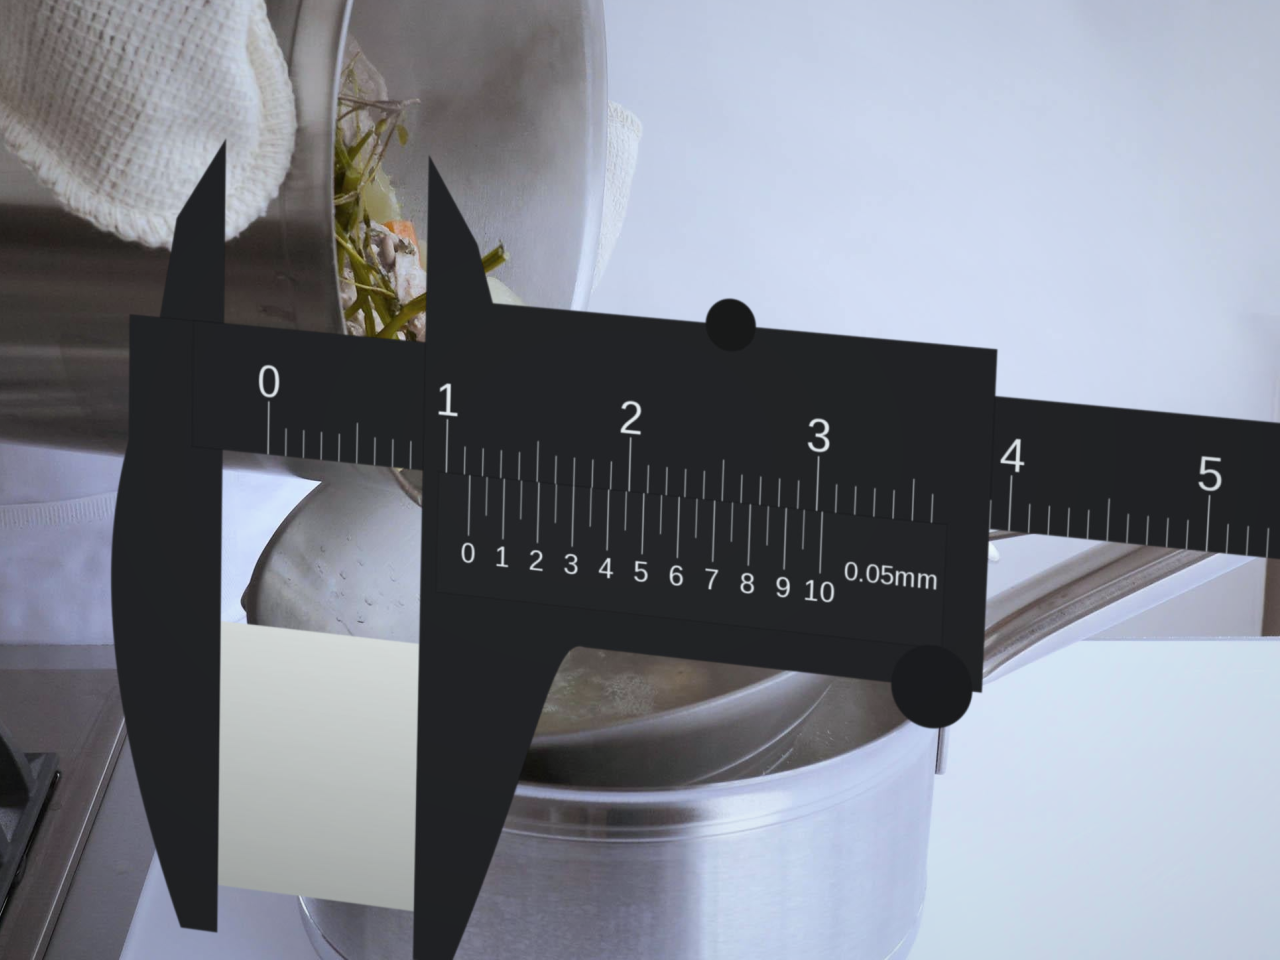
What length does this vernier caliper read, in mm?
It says 11.3 mm
